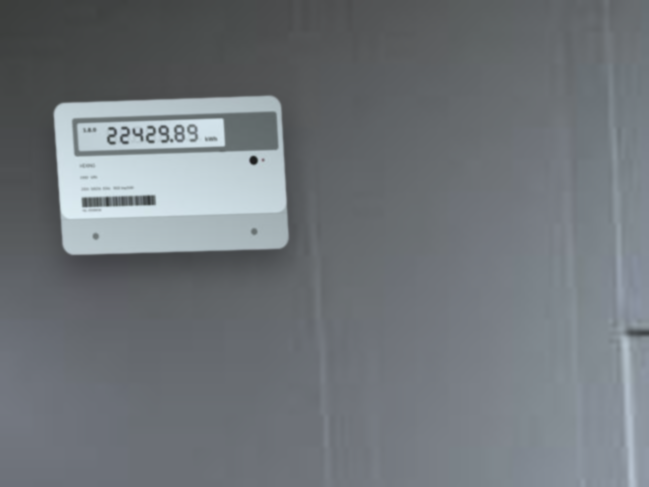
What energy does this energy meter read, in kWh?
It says 22429.89 kWh
